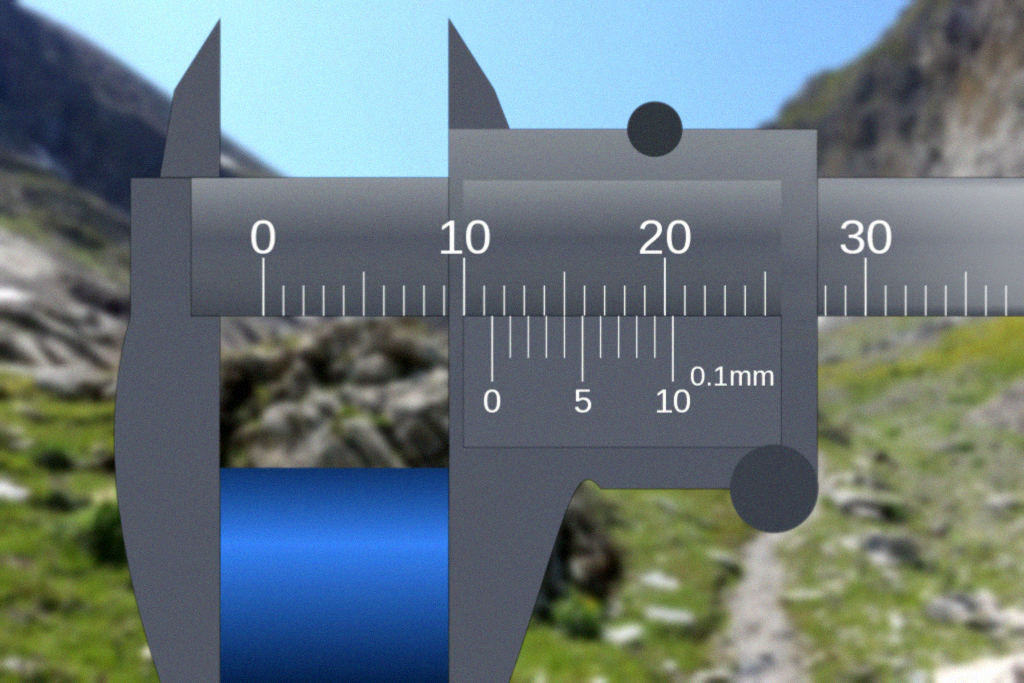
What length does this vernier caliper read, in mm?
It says 11.4 mm
